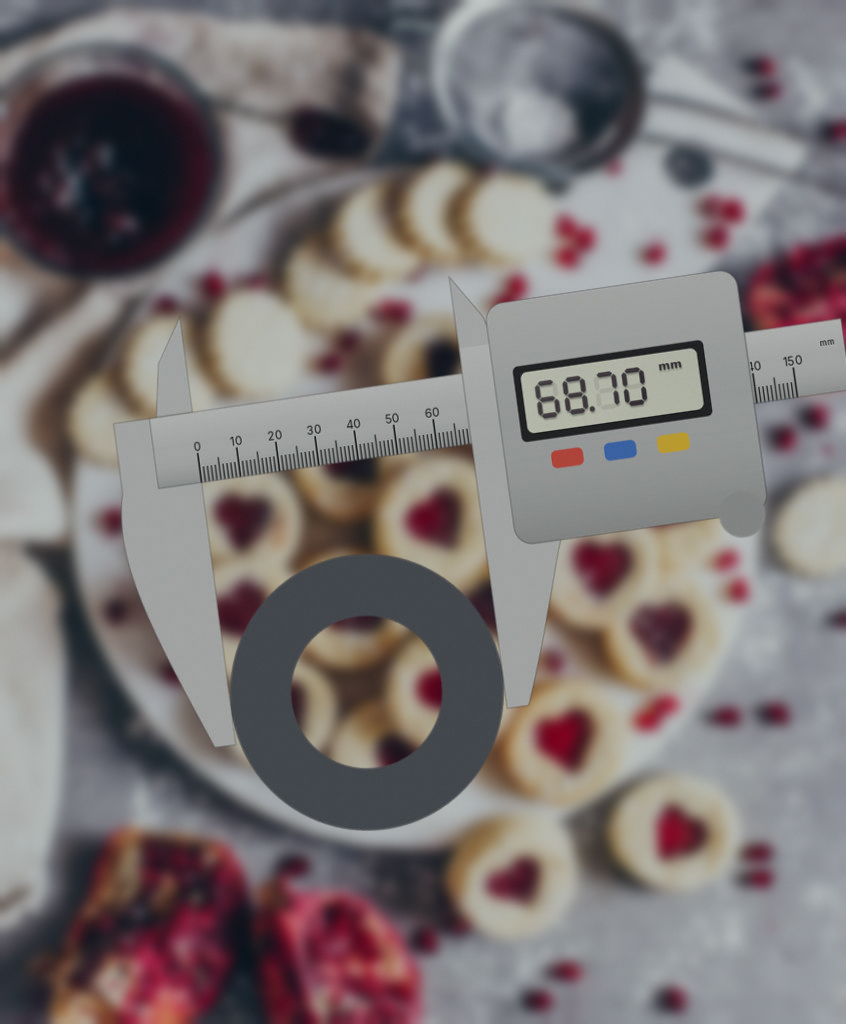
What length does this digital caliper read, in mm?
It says 68.70 mm
